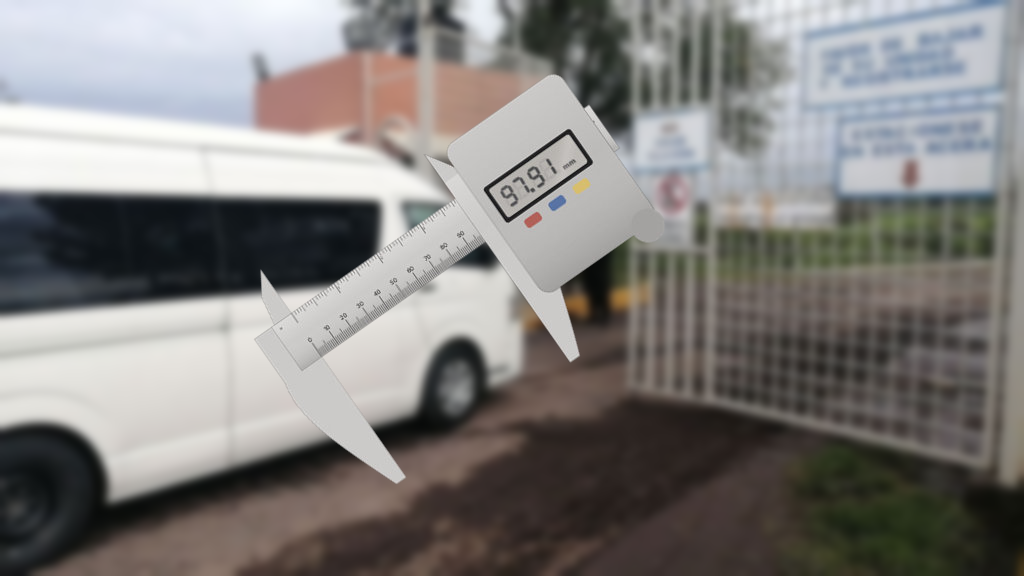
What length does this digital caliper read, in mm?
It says 97.91 mm
